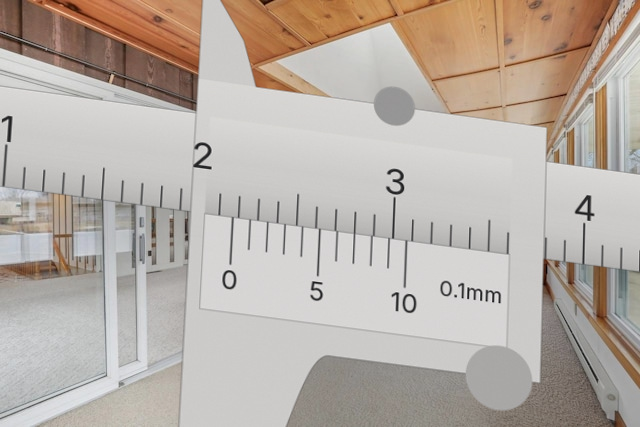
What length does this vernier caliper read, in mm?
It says 21.7 mm
